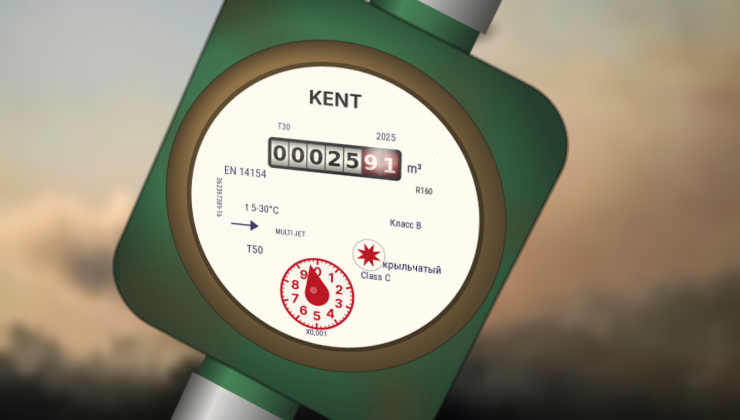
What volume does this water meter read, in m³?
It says 25.909 m³
